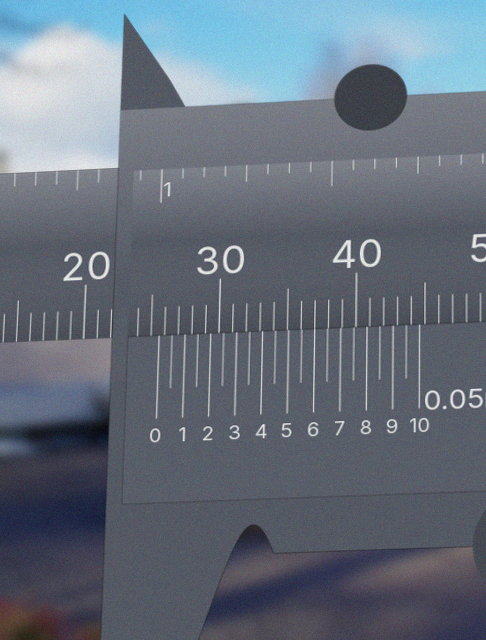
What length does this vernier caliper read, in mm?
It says 25.6 mm
